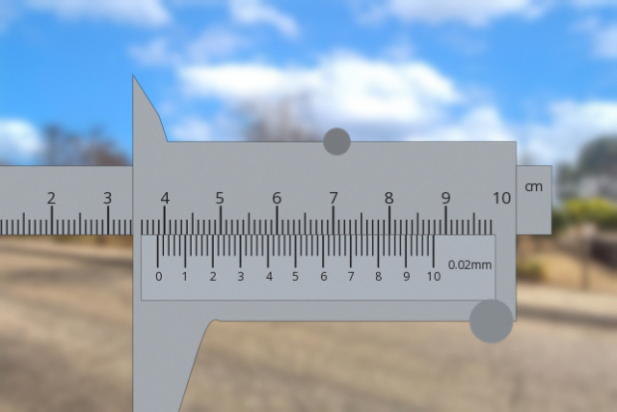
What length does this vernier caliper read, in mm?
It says 38.8 mm
